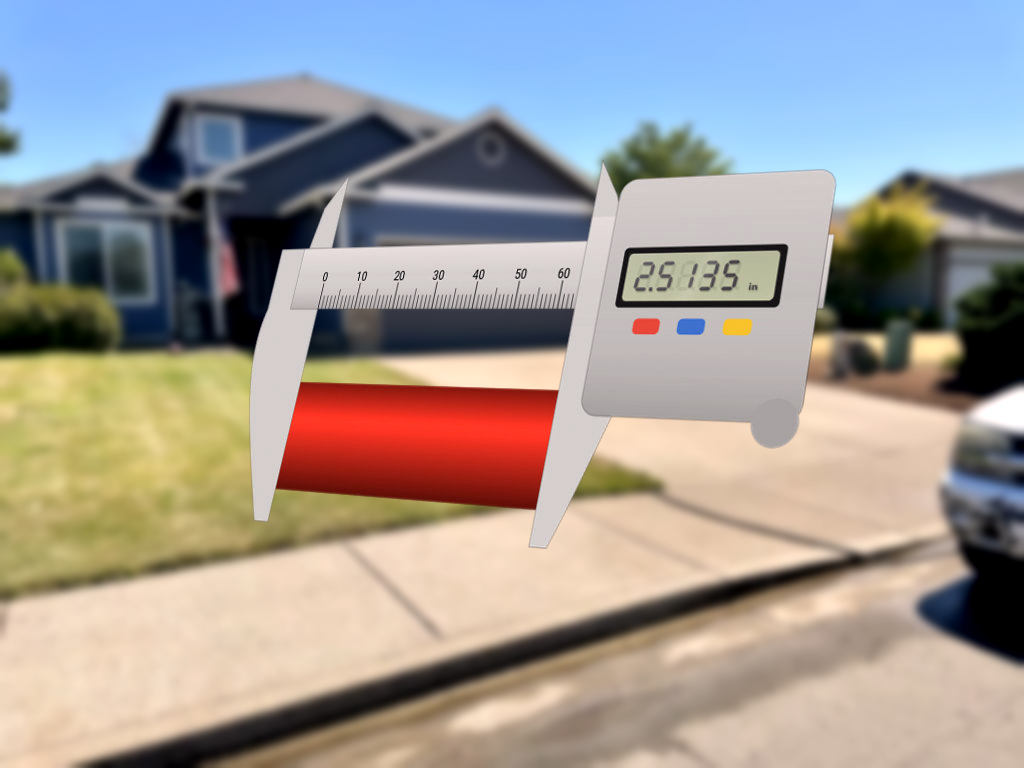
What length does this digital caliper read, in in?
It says 2.5135 in
